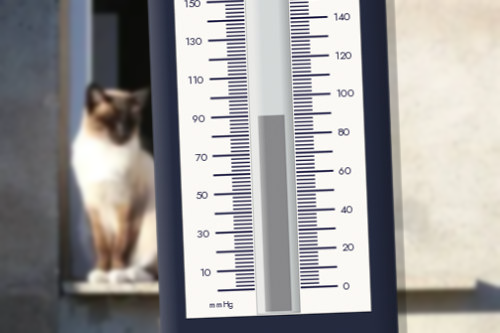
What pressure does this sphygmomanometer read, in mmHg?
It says 90 mmHg
